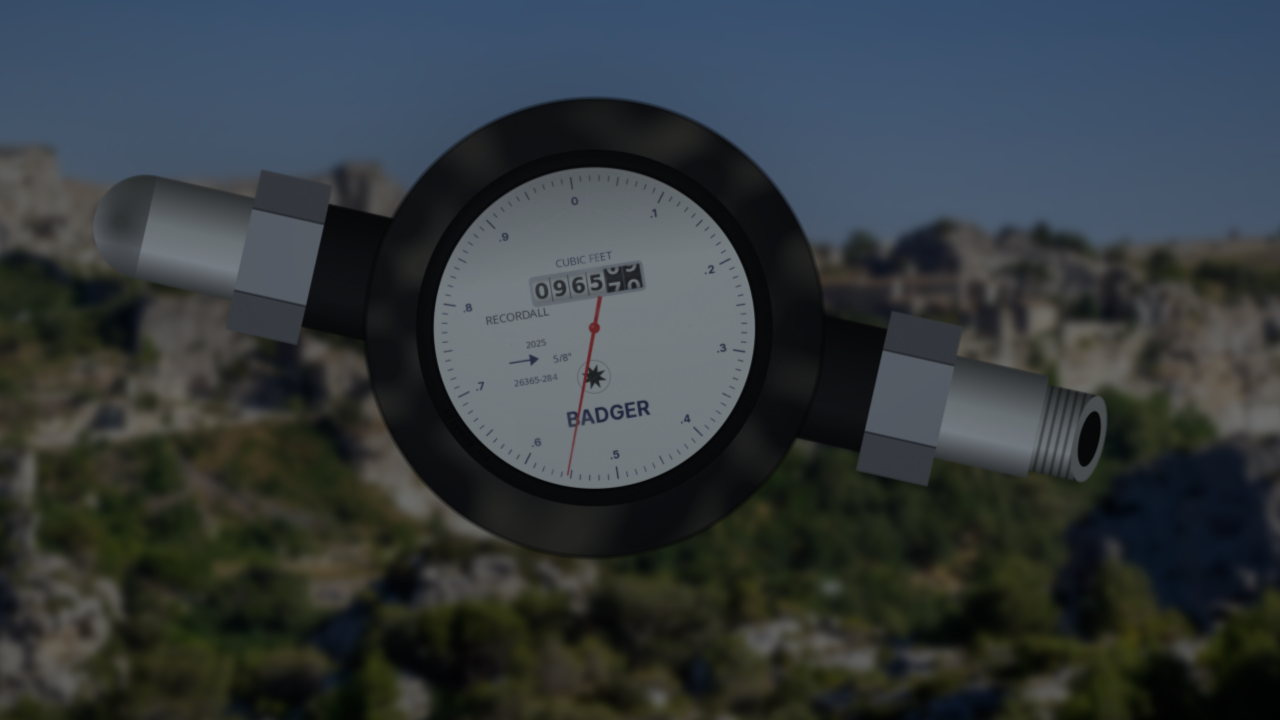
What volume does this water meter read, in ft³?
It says 96569.55 ft³
